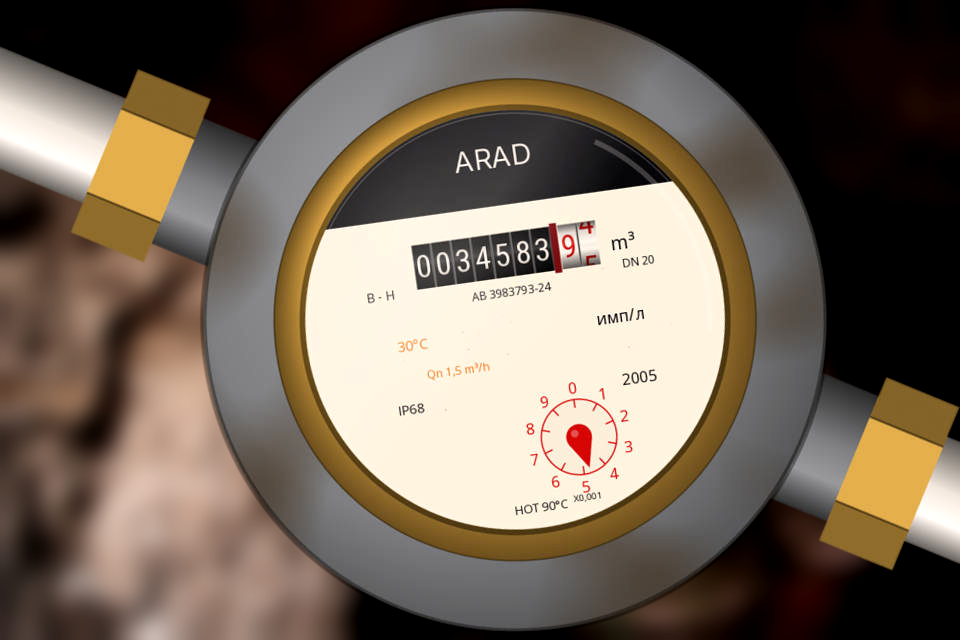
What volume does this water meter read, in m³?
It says 34583.944 m³
